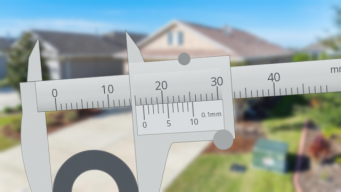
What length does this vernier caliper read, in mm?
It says 16.4 mm
